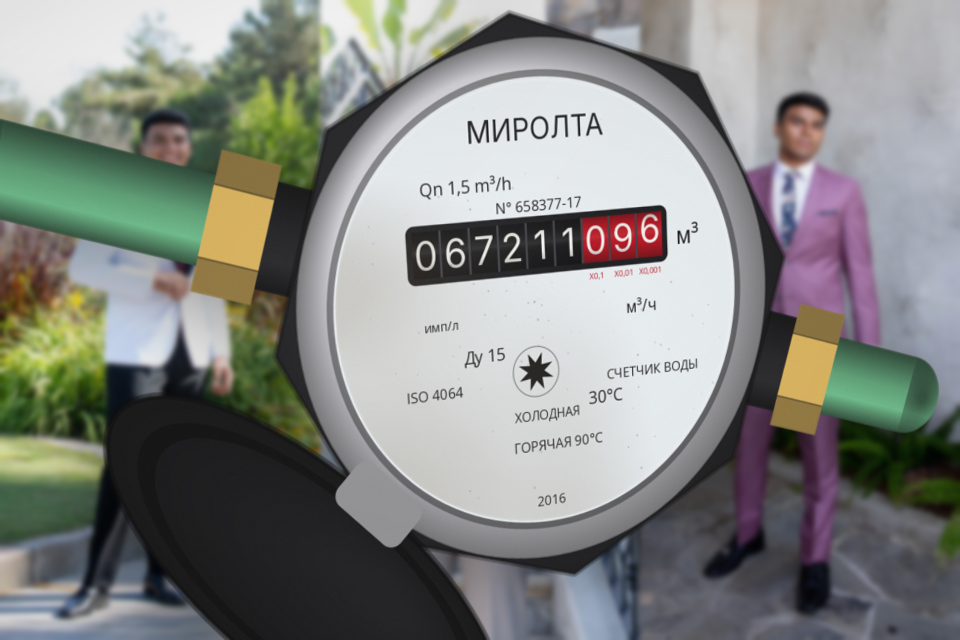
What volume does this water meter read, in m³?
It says 67211.096 m³
